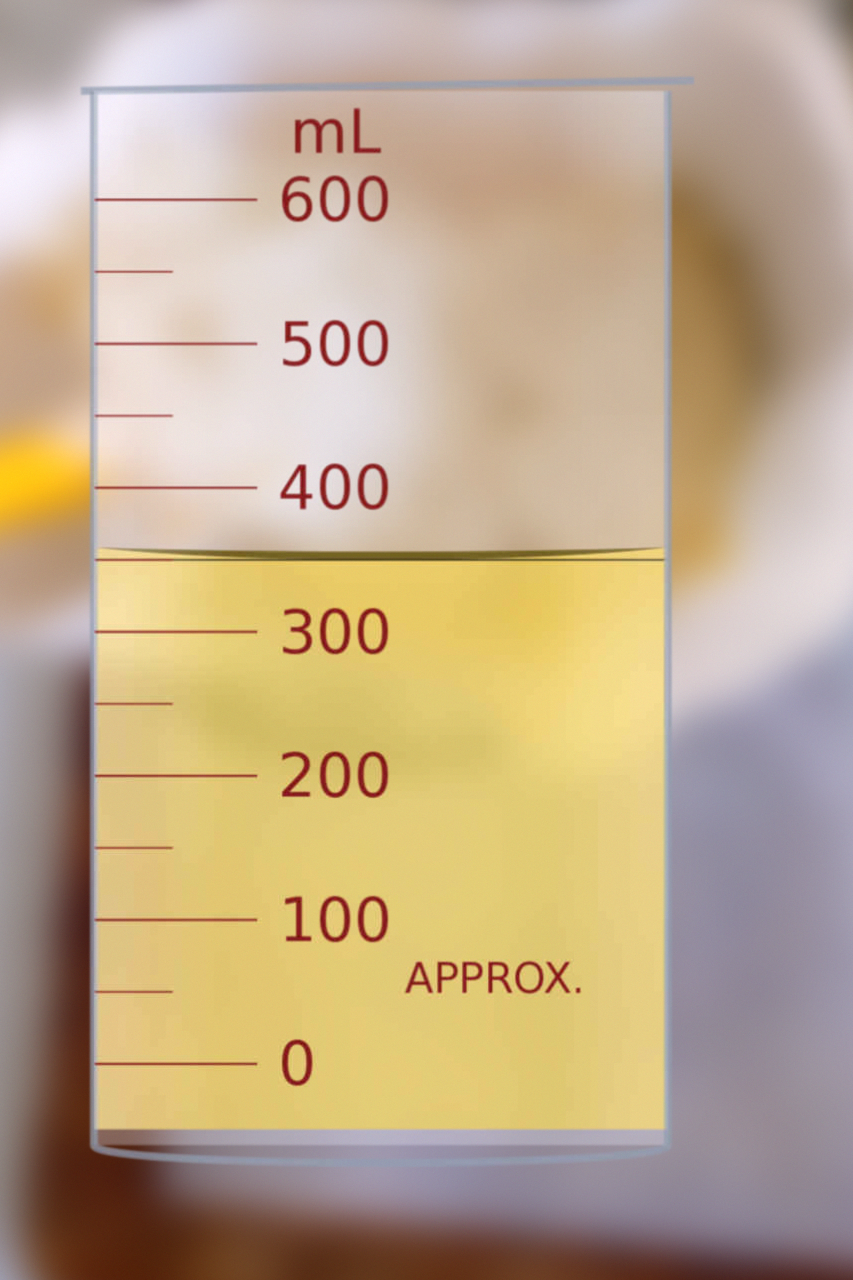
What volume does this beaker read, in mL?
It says 350 mL
